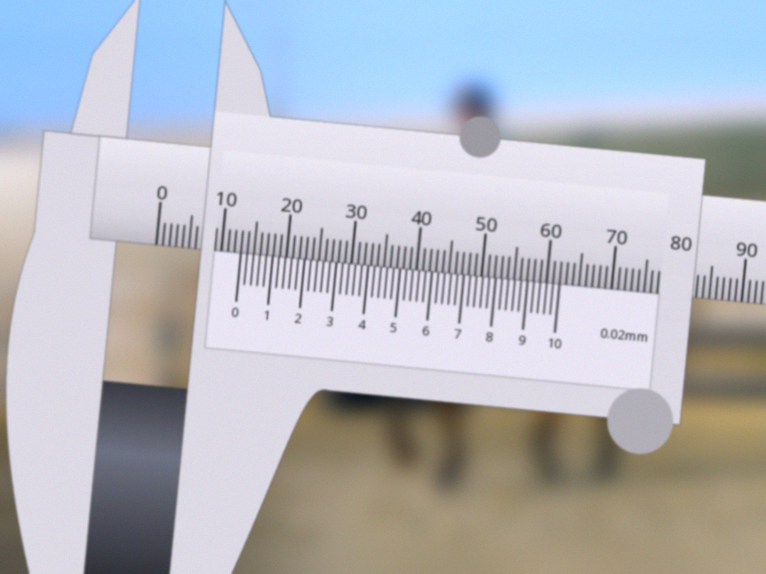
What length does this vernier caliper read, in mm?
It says 13.0 mm
